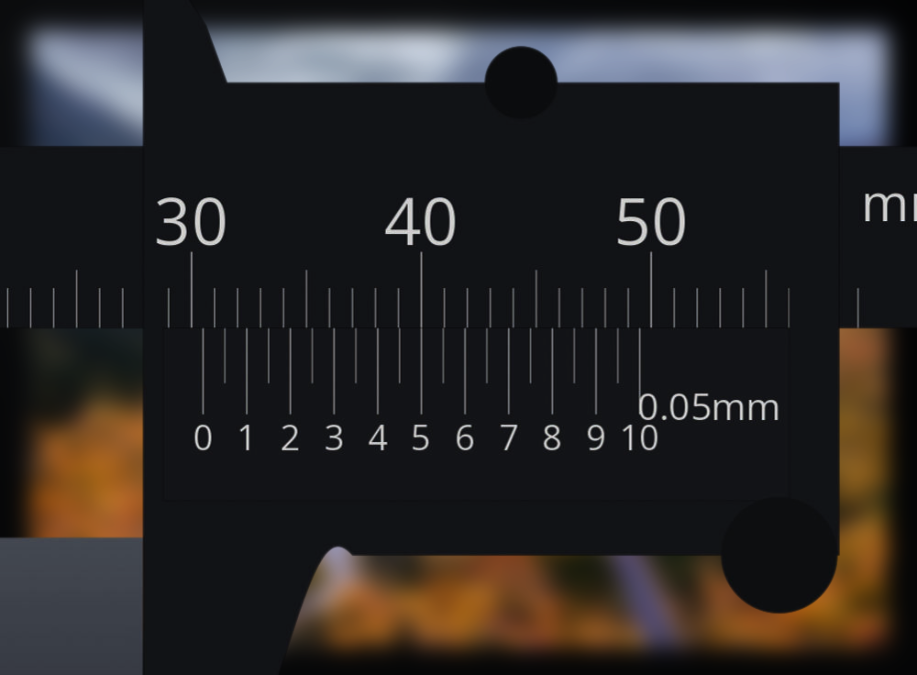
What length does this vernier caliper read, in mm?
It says 30.50 mm
